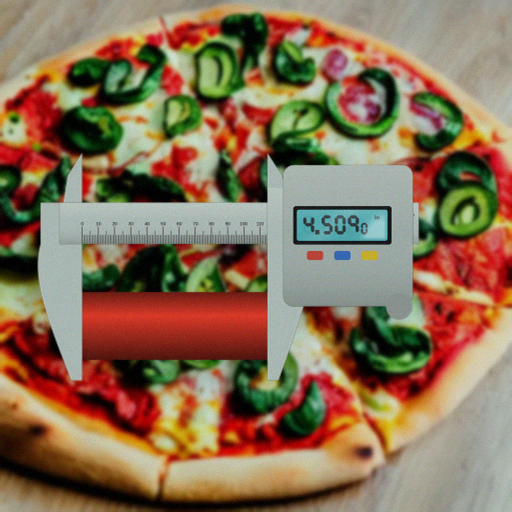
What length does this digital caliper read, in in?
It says 4.5090 in
